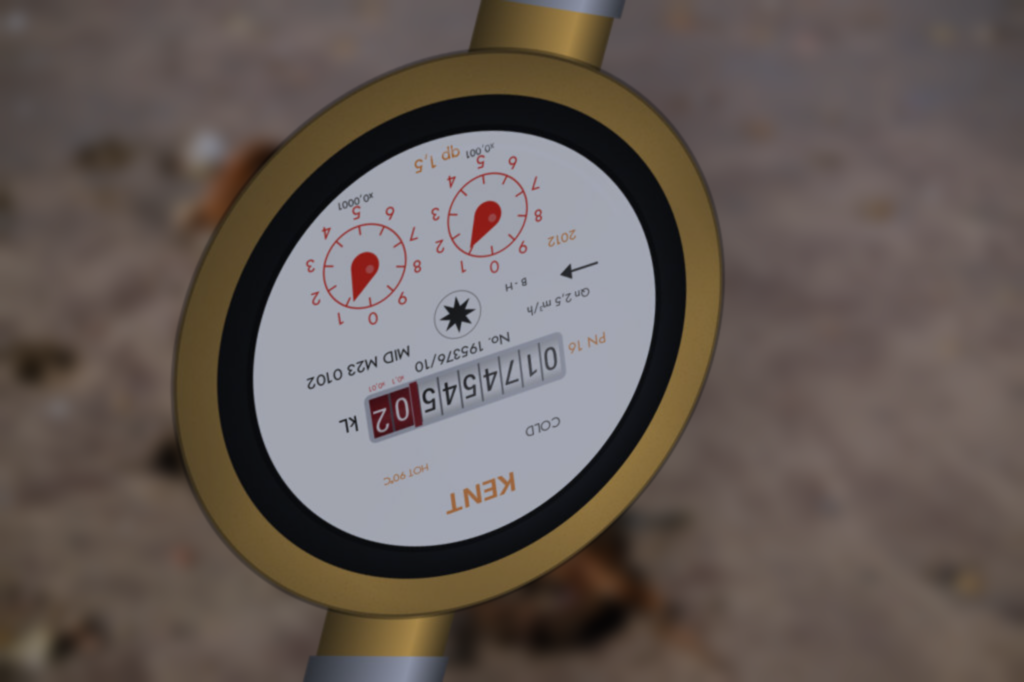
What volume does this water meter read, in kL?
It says 174545.0210 kL
